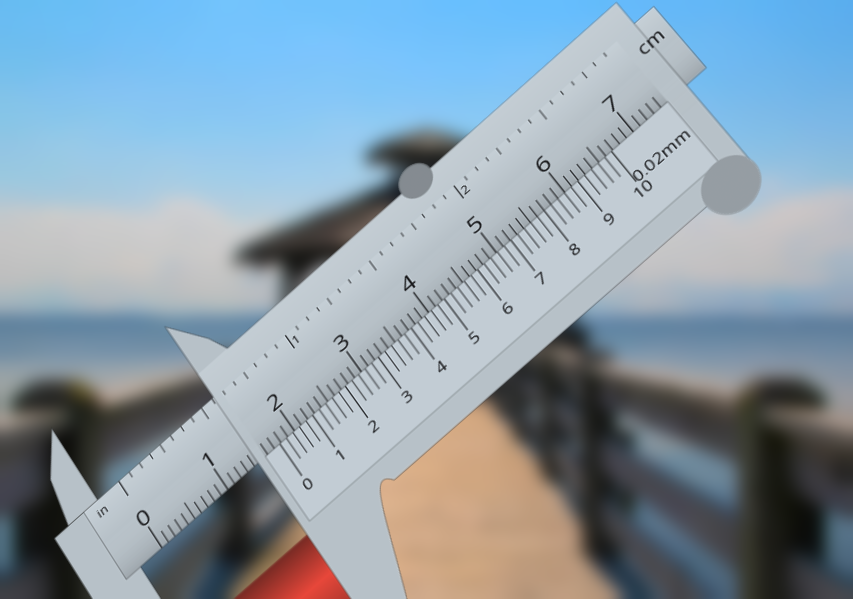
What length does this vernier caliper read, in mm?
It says 17.8 mm
